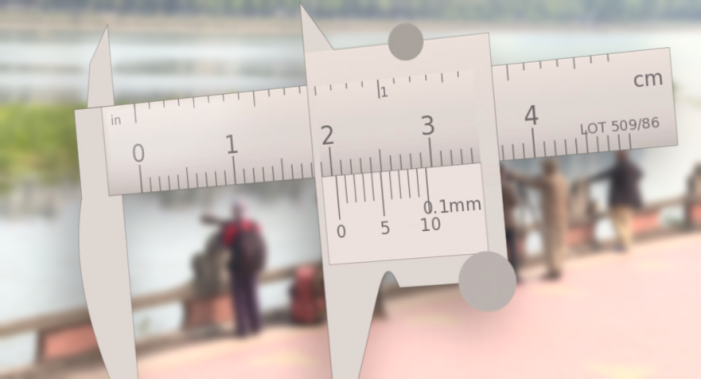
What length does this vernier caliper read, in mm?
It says 20.4 mm
